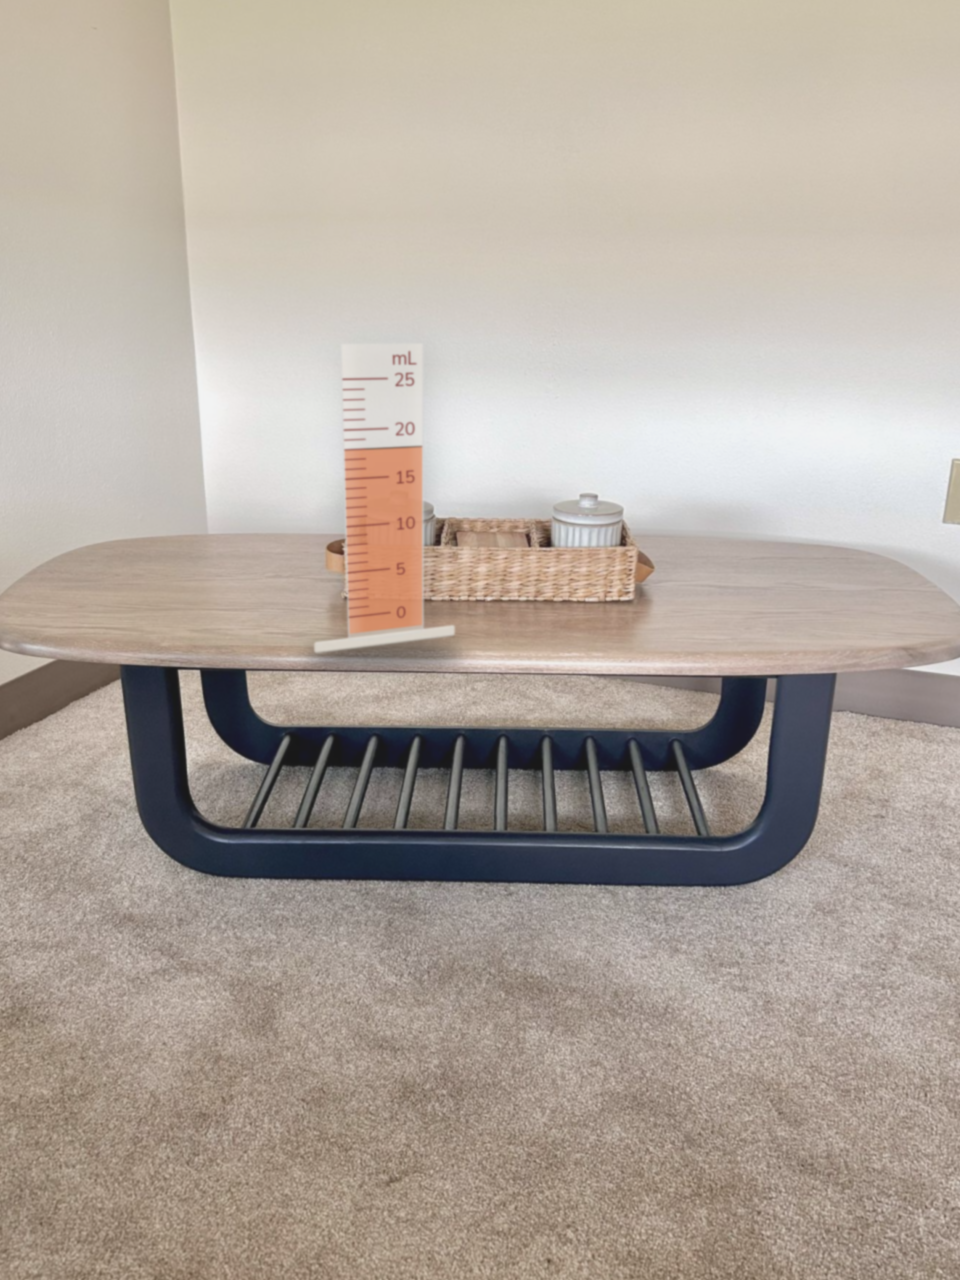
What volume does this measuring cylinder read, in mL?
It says 18 mL
